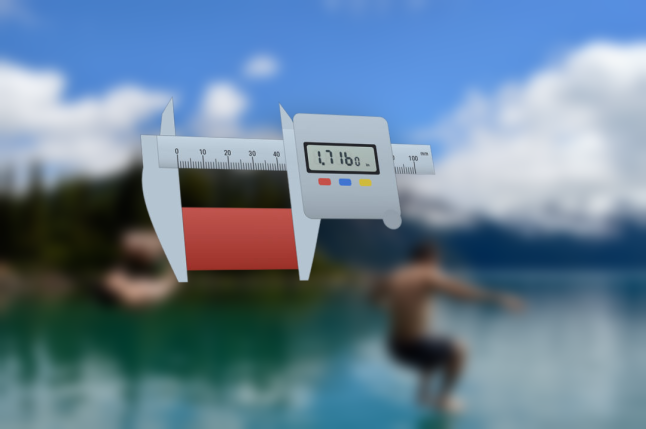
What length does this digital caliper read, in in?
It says 1.7160 in
